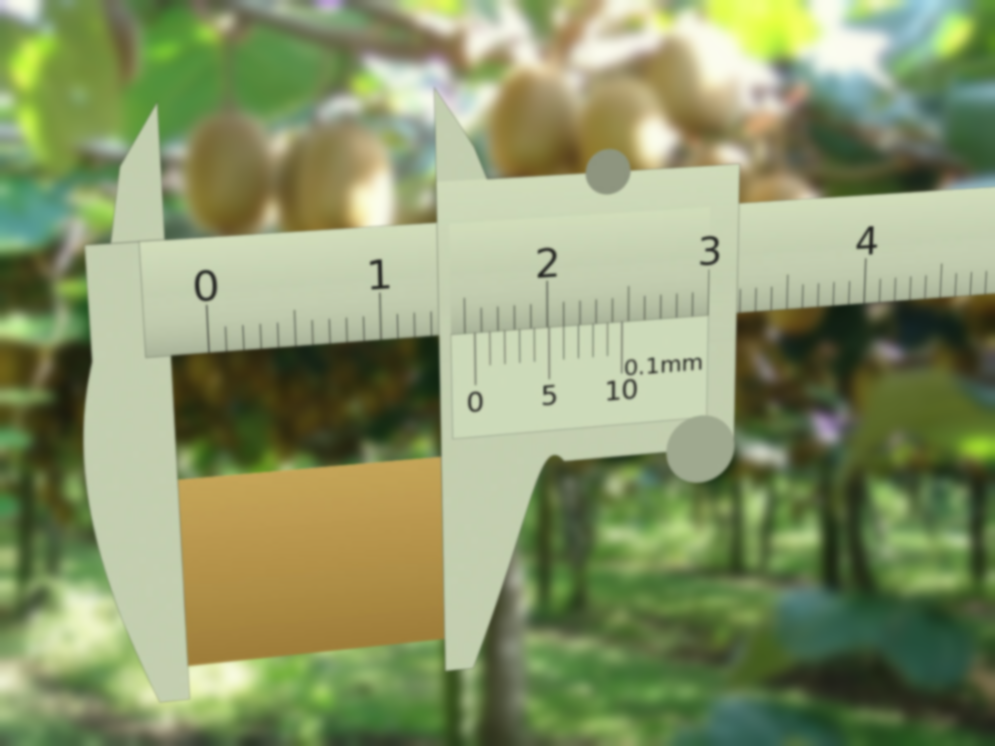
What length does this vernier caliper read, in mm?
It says 15.6 mm
